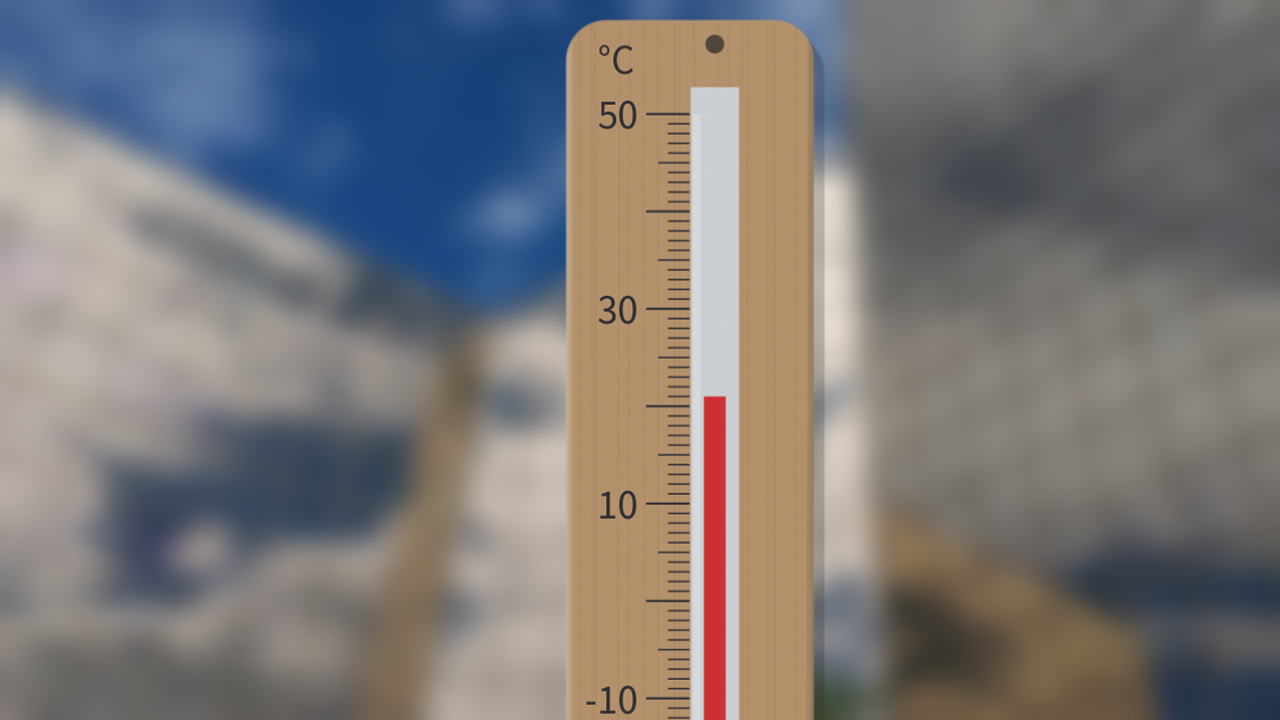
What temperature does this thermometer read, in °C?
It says 21 °C
